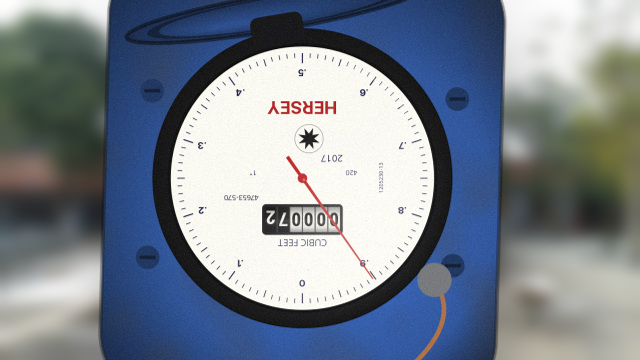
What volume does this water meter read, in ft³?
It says 71.90 ft³
